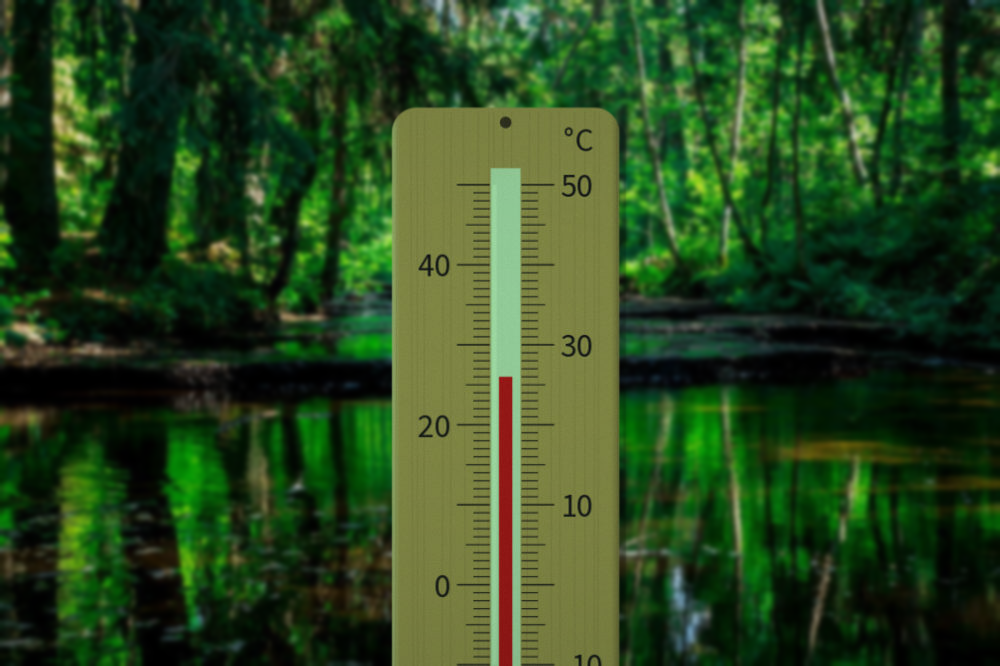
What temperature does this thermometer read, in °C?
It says 26 °C
